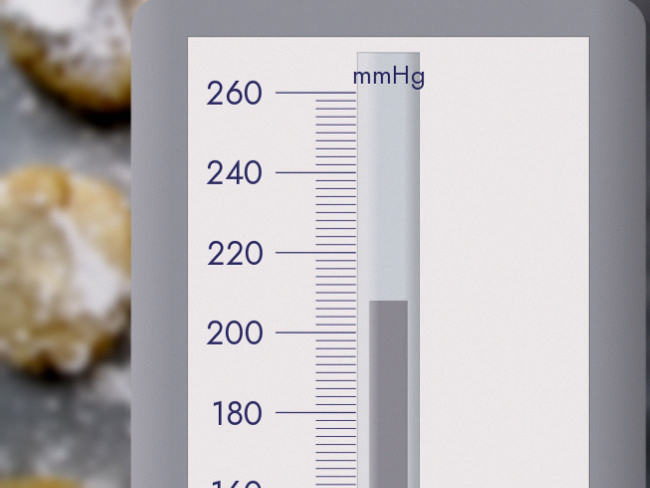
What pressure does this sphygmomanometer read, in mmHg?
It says 208 mmHg
